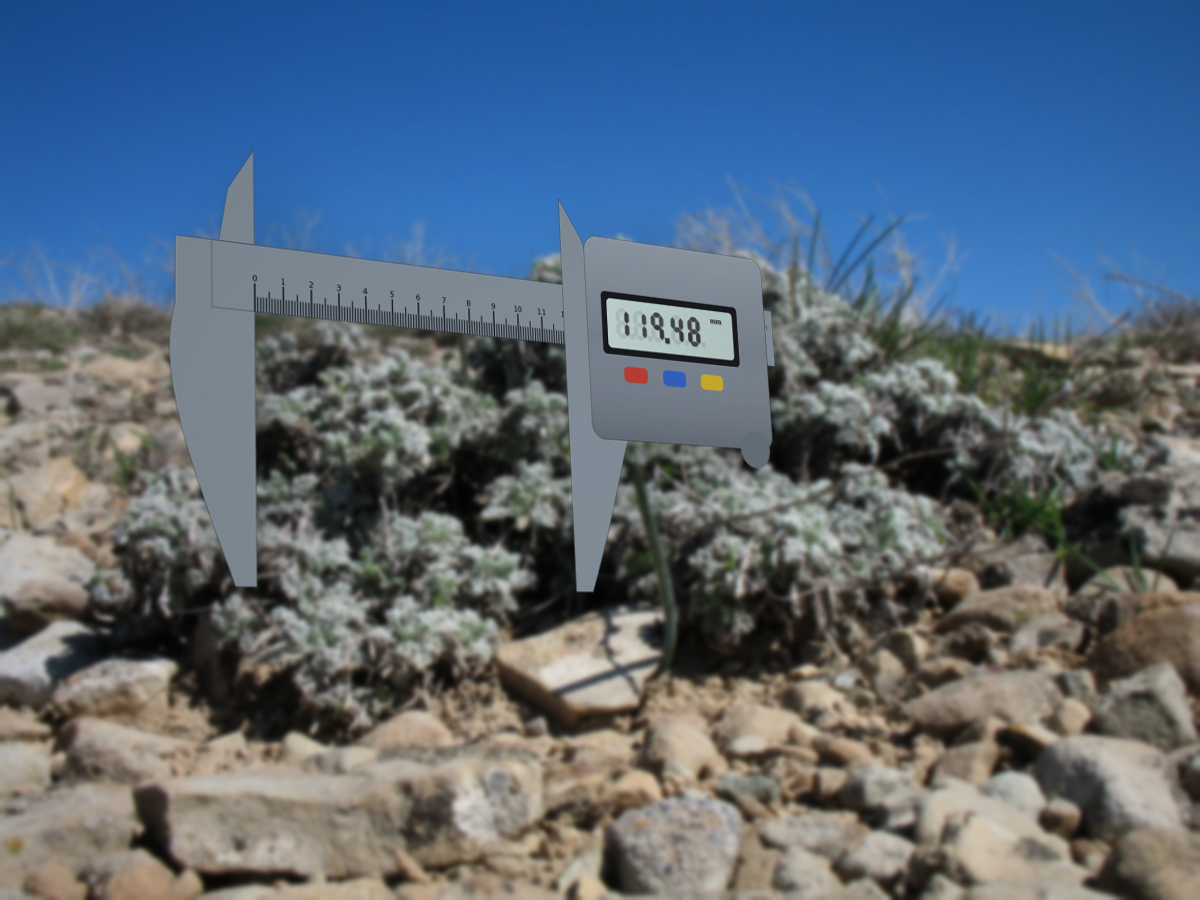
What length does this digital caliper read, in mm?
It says 119.48 mm
